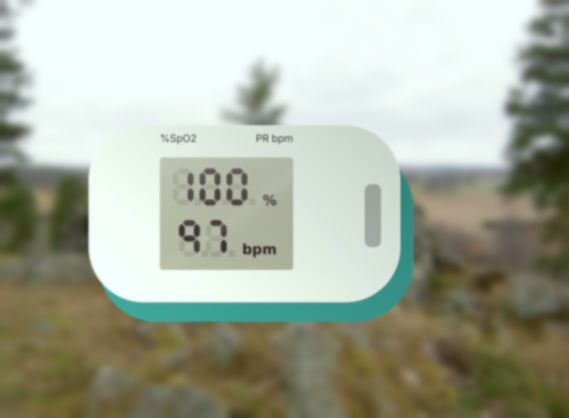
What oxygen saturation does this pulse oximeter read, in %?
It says 100 %
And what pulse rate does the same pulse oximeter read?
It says 97 bpm
